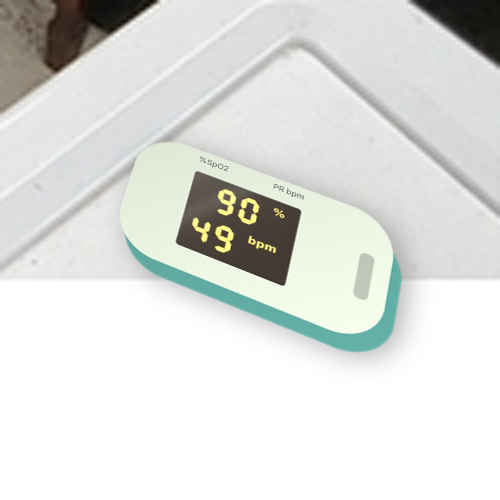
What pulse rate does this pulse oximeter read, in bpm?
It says 49 bpm
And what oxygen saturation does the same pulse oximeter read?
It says 90 %
